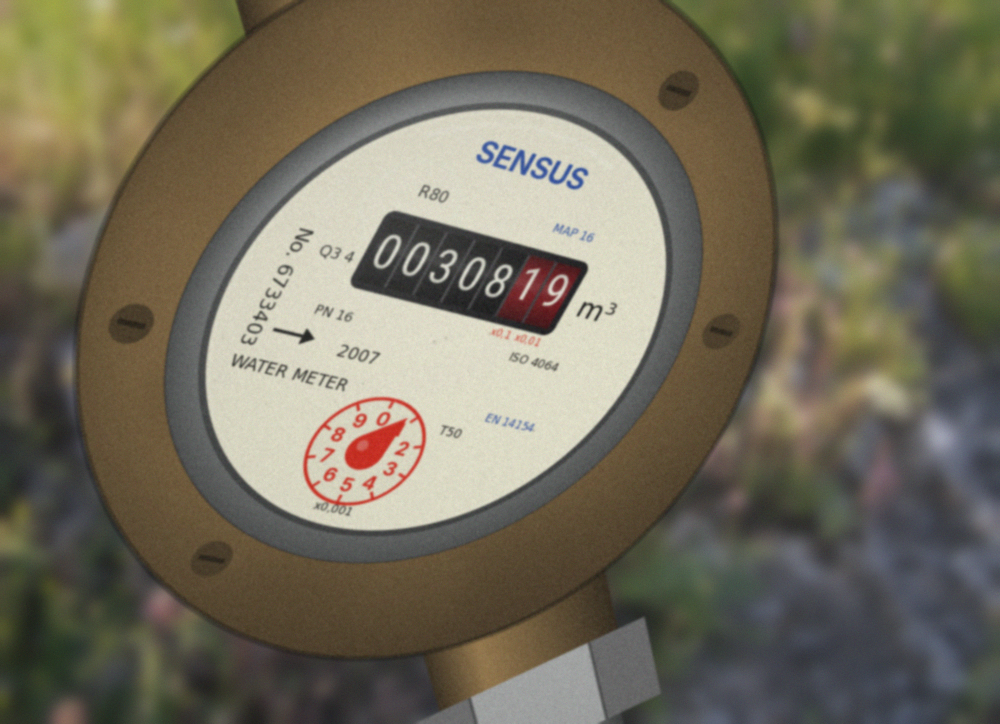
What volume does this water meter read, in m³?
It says 308.190 m³
